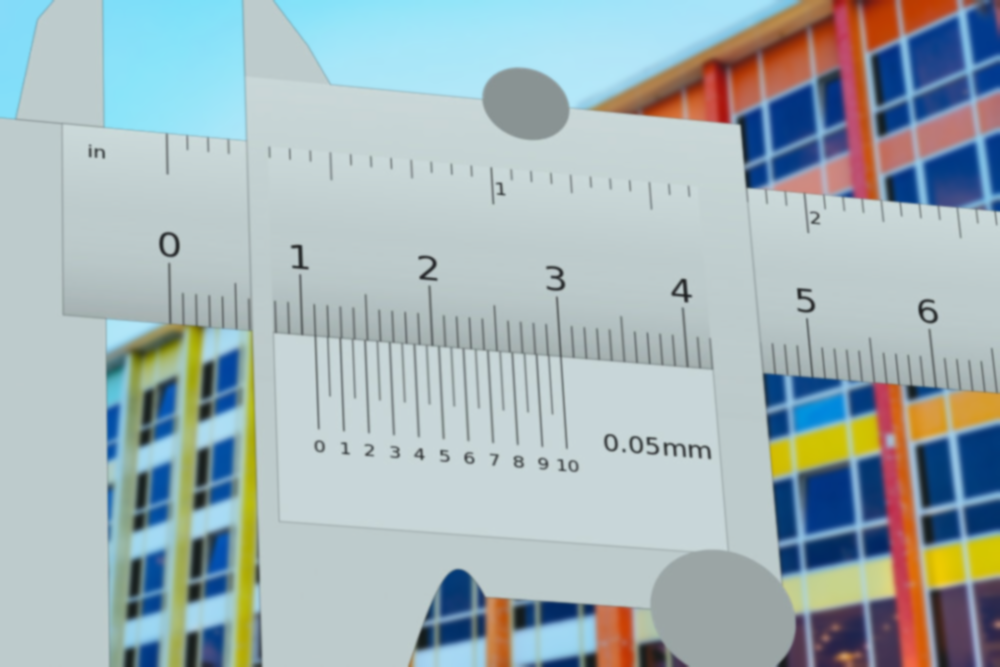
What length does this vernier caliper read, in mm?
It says 11.0 mm
